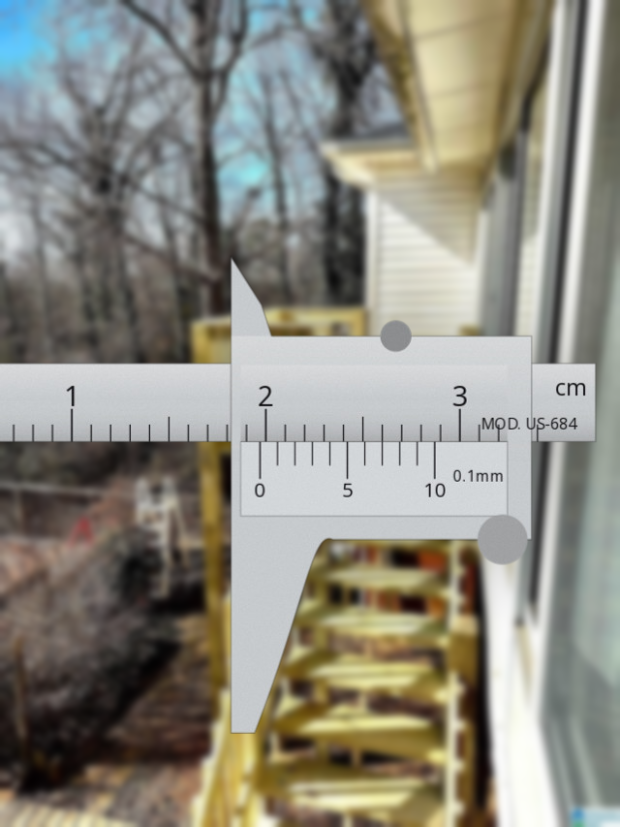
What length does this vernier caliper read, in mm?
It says 19.7 mm
